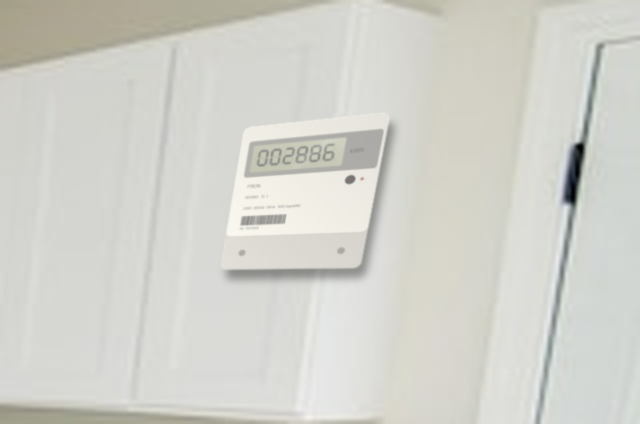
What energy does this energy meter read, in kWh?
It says 2886 kWh
